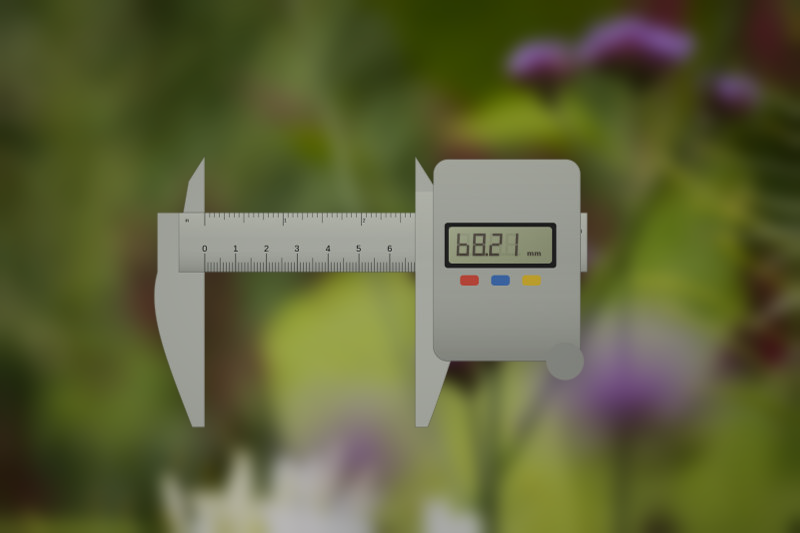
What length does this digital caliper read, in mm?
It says 68.21 mm
